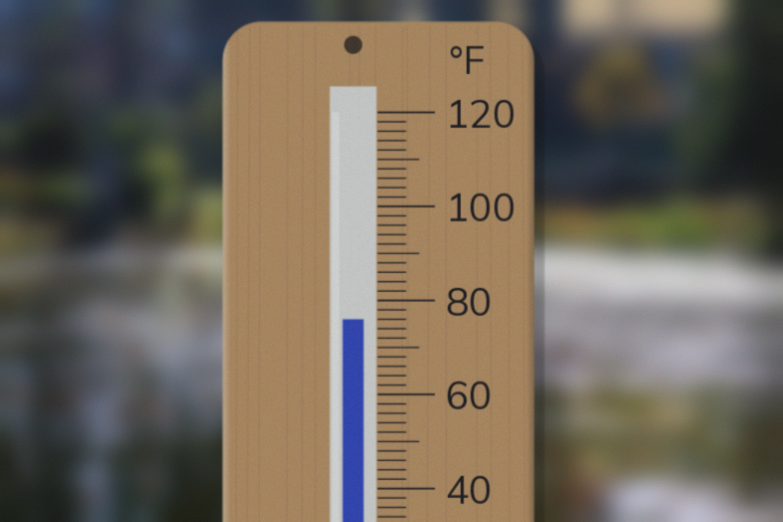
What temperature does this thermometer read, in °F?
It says 76 °F
